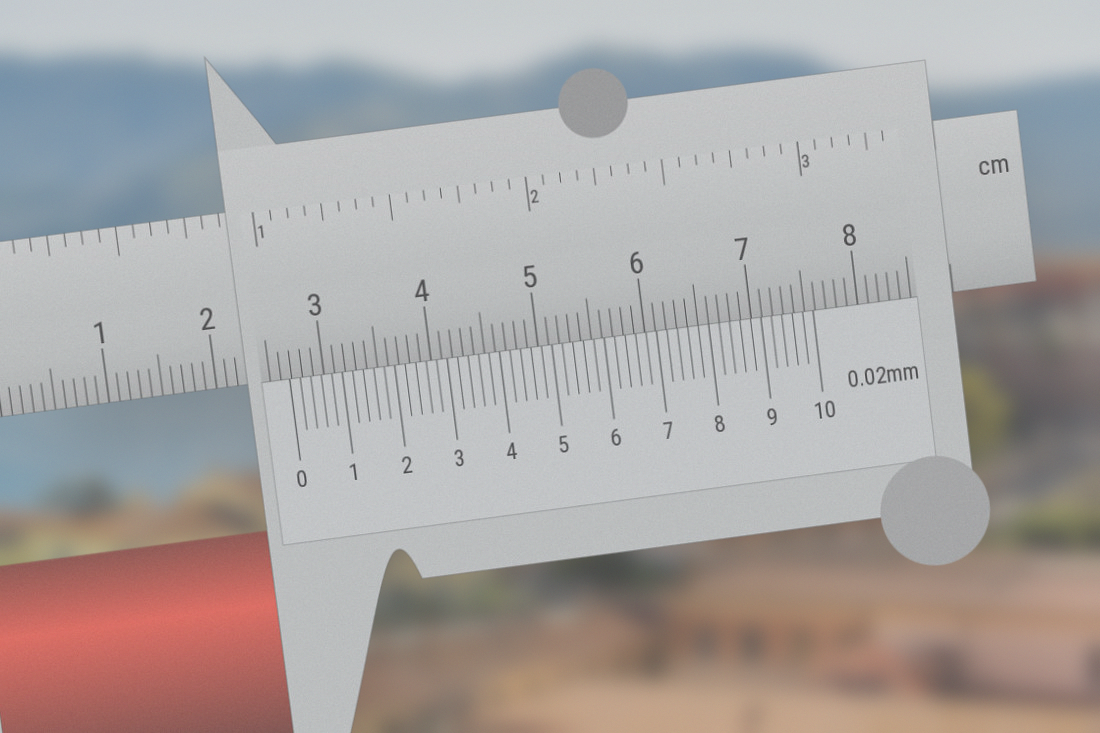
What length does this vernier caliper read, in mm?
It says 26.8 mm
